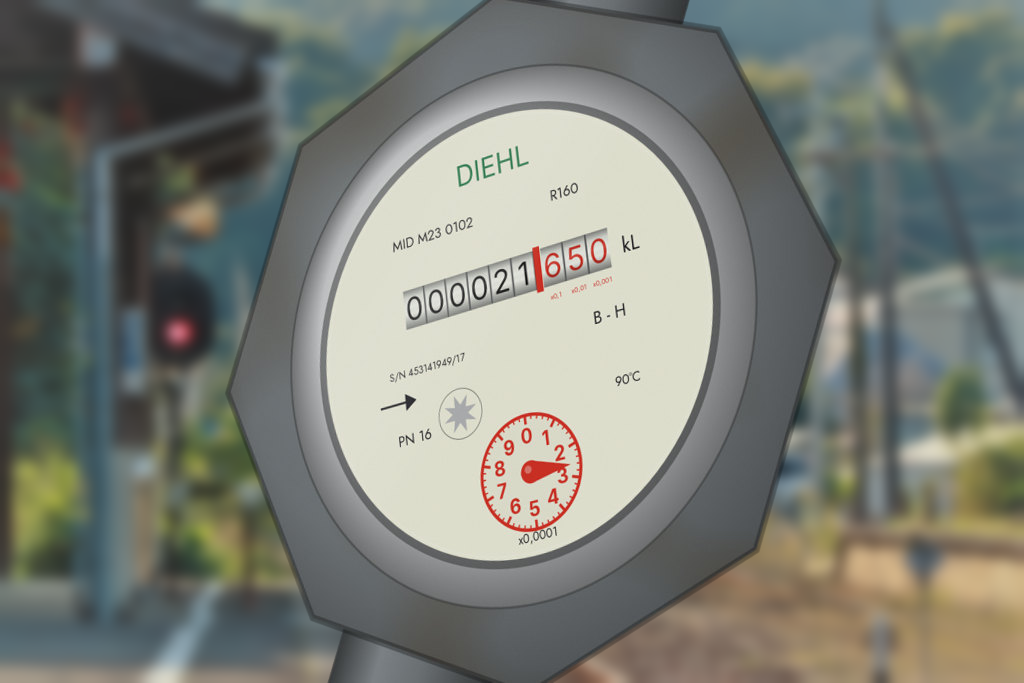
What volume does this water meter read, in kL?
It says 21.6502 kL
